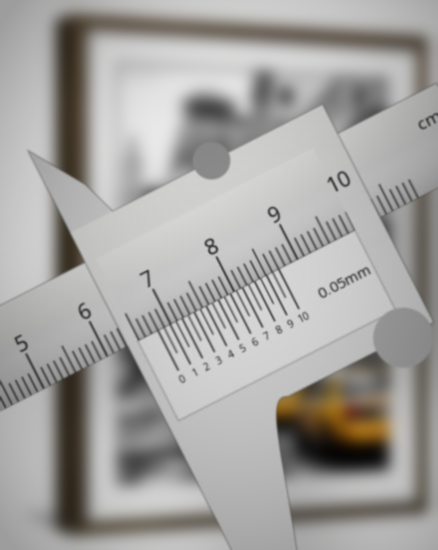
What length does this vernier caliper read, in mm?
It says 68.0 mm
